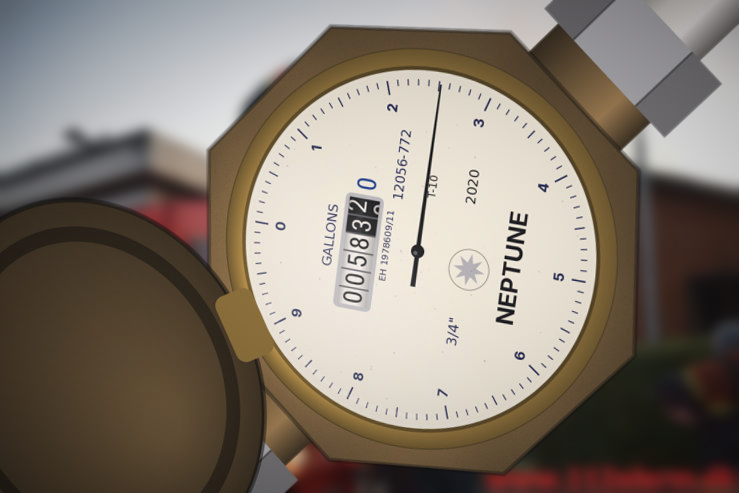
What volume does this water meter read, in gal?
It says 58322.5 gal
